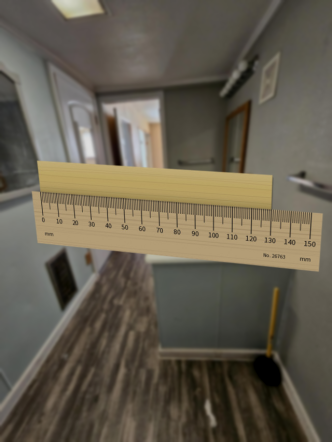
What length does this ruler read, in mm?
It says 130 mm
